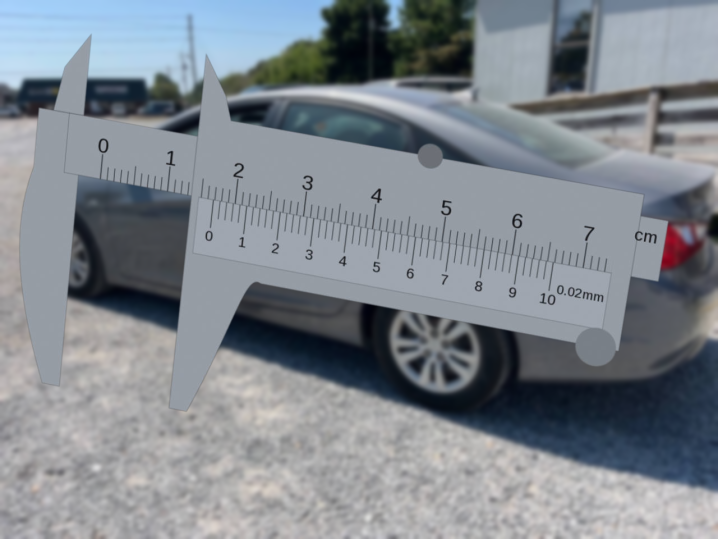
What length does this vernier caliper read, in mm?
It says 16.8 mm
